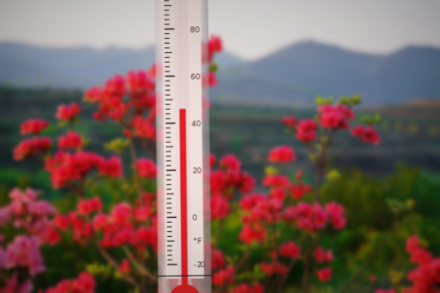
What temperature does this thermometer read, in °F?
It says 46 °F
